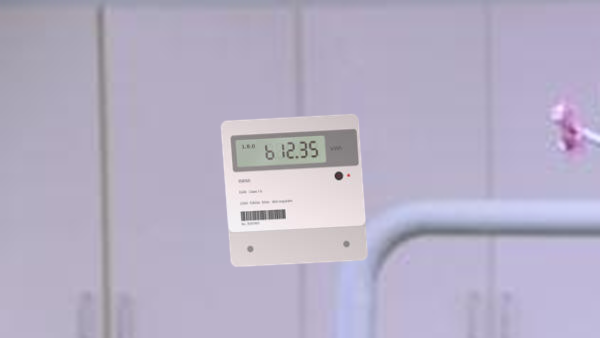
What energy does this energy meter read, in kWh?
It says 612.35 kWh
